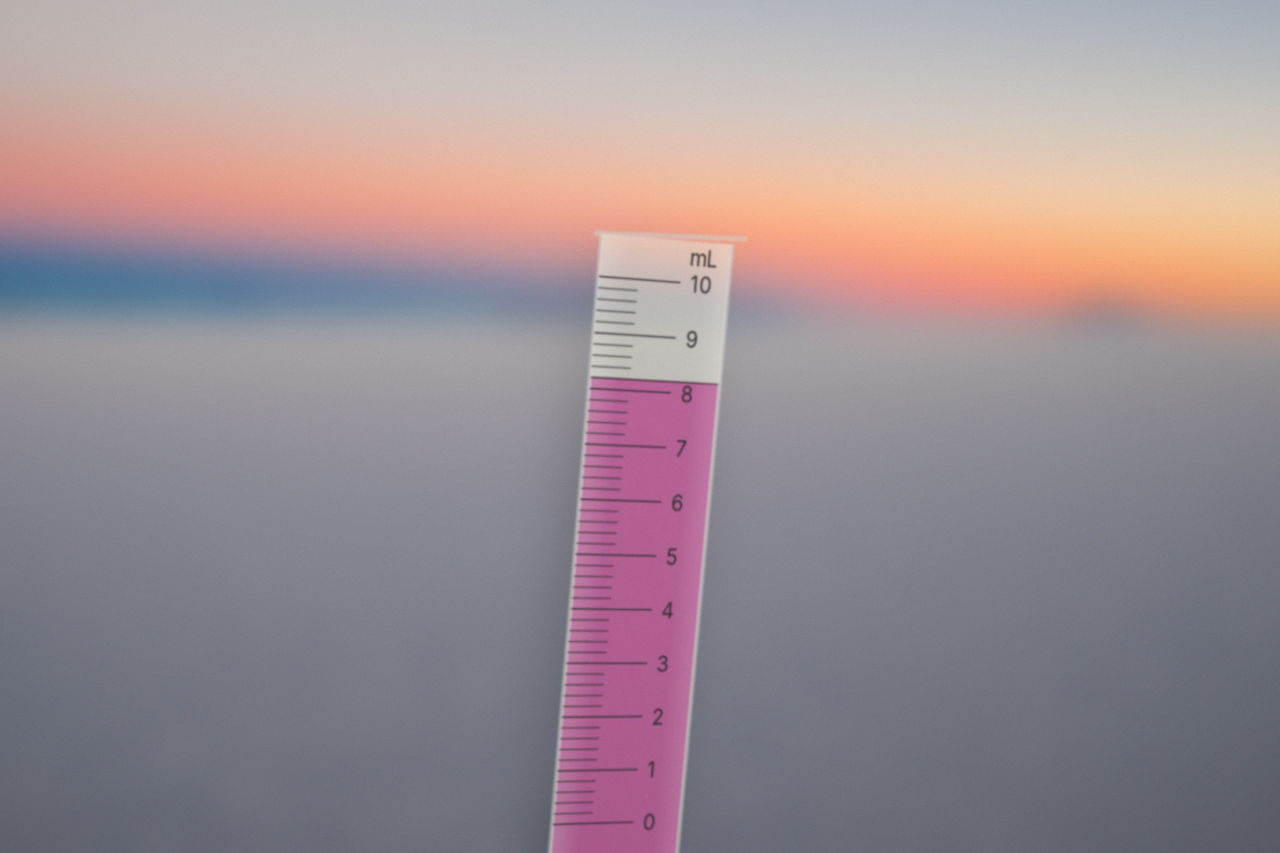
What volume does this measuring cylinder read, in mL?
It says 8.2 mL
